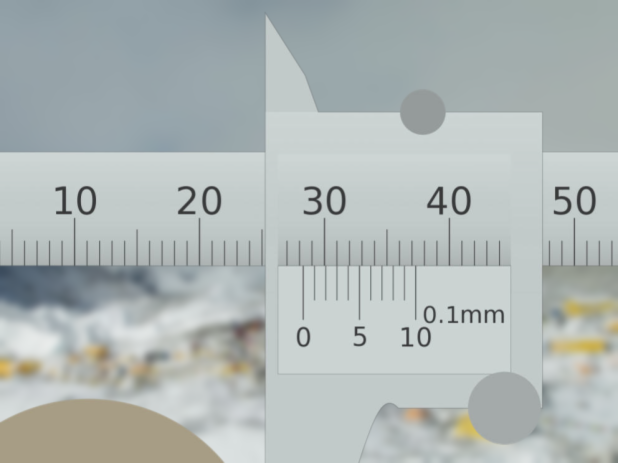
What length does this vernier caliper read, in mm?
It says 28.3 mm
